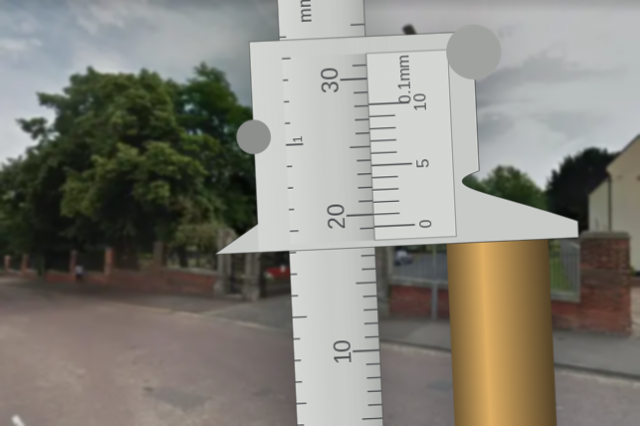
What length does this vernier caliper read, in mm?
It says 19.1 mm
